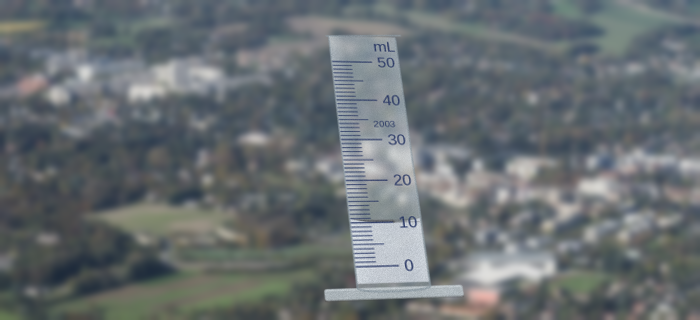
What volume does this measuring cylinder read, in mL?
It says 10 mL
